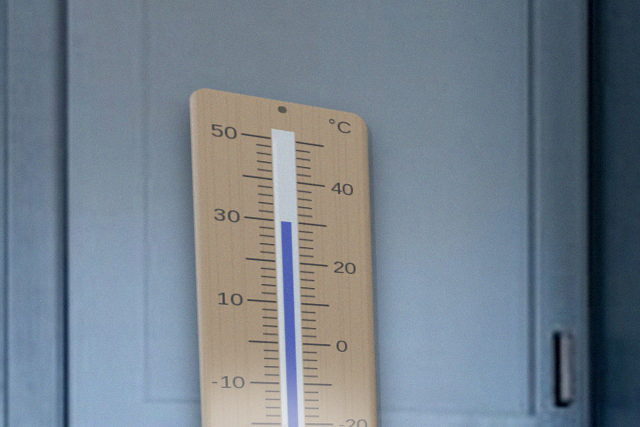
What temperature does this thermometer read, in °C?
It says 30 °C
